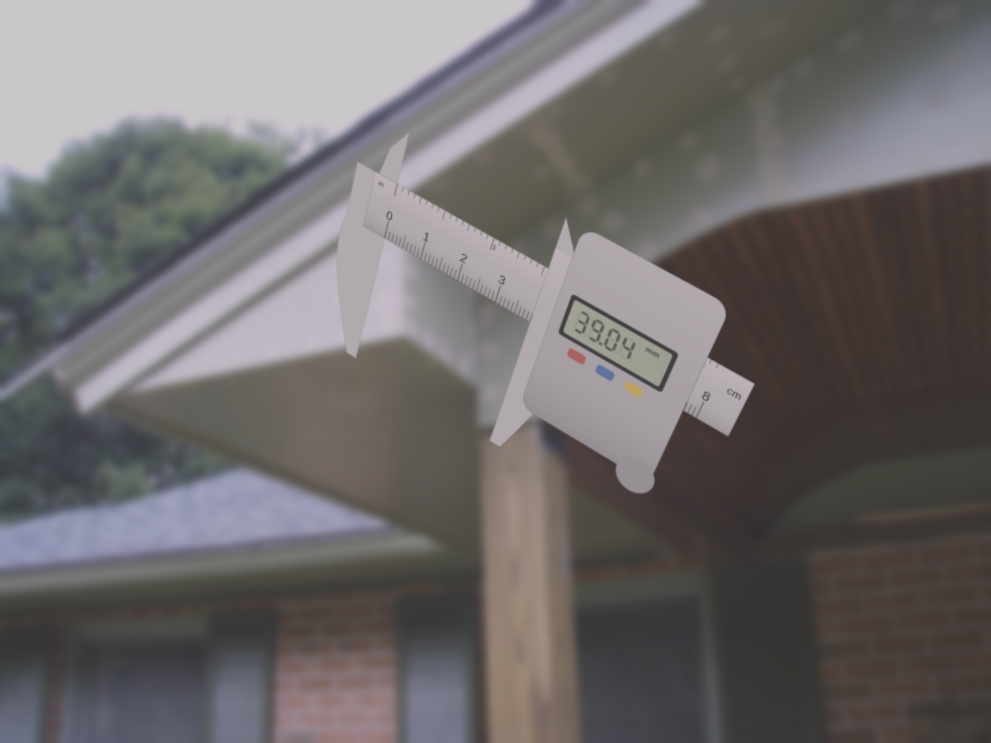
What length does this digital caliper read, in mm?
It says 39.04 mm
